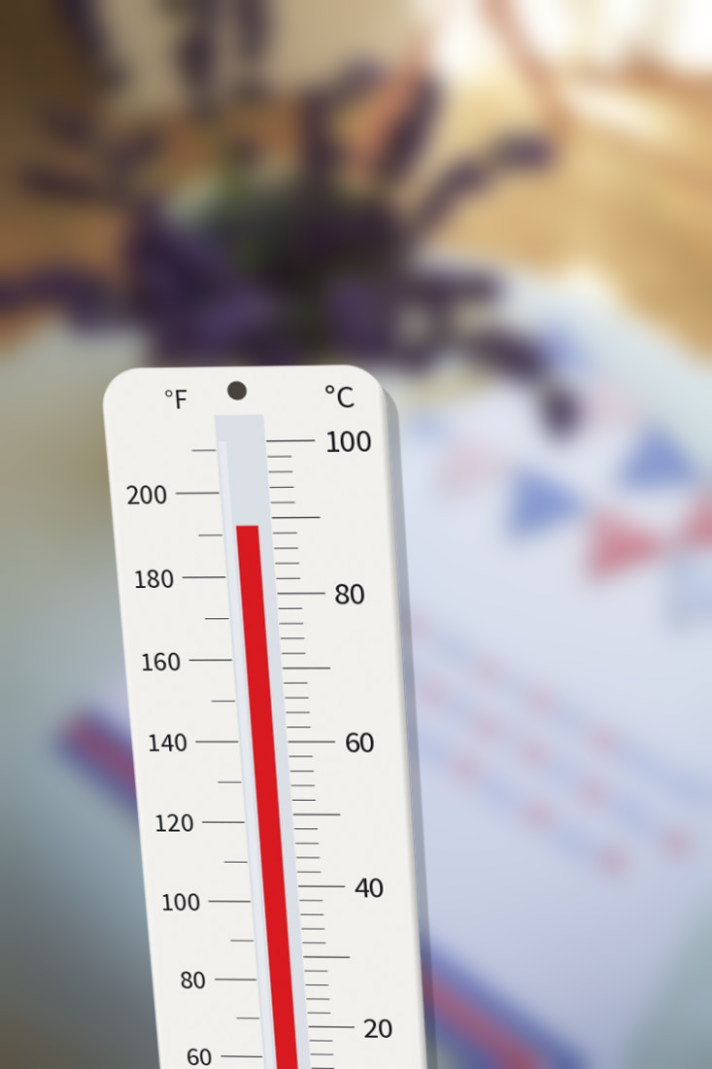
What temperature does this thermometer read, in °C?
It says 89 °C
